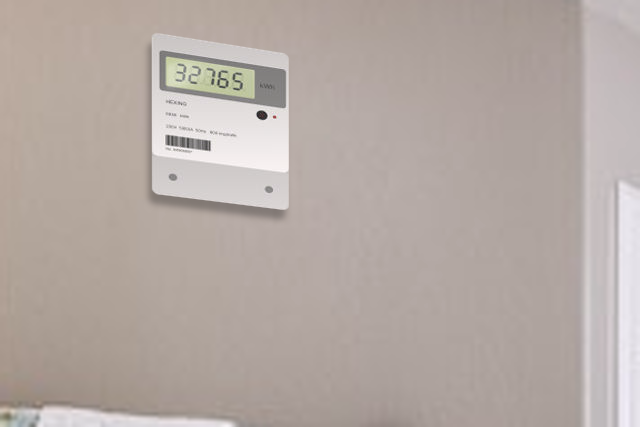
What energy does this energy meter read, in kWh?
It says 32765 kWh
